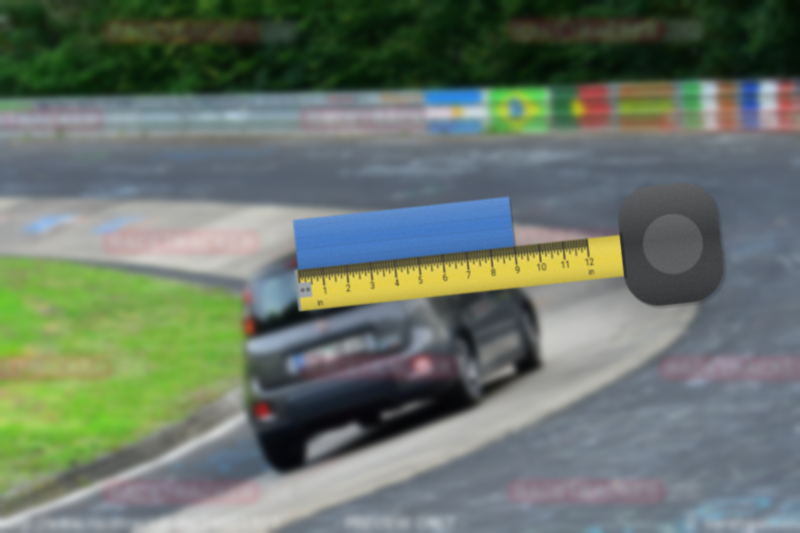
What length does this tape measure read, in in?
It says 9 in
